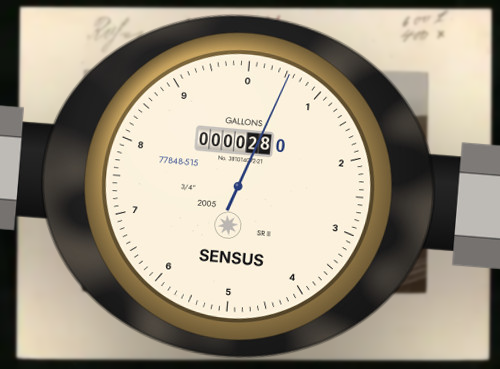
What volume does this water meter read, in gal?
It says 280.5 gal
